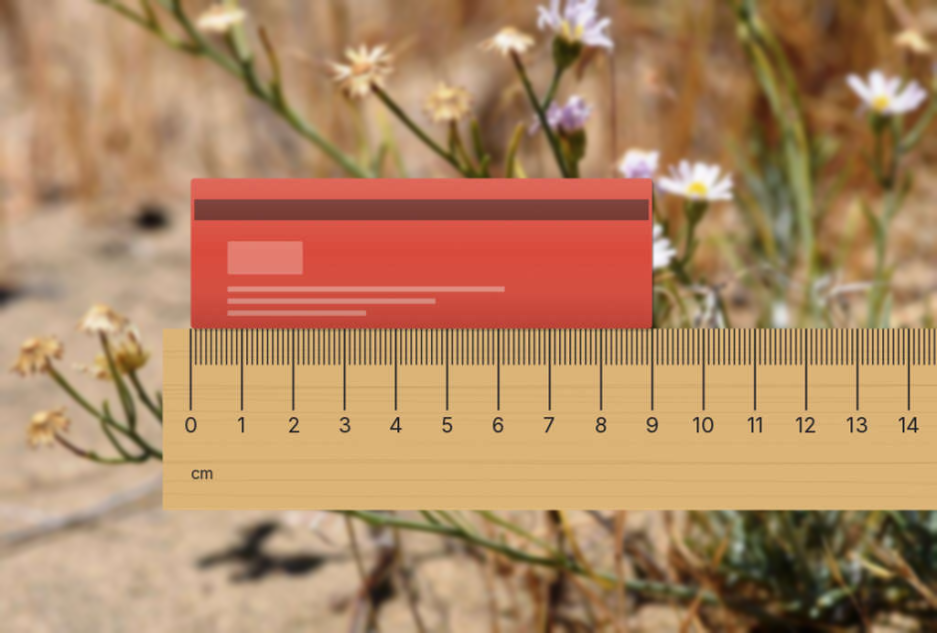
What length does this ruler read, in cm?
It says 9 cm
